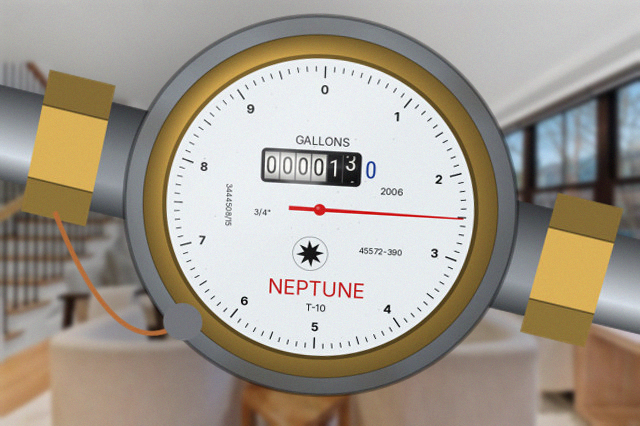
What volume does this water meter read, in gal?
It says 132.5 gal
